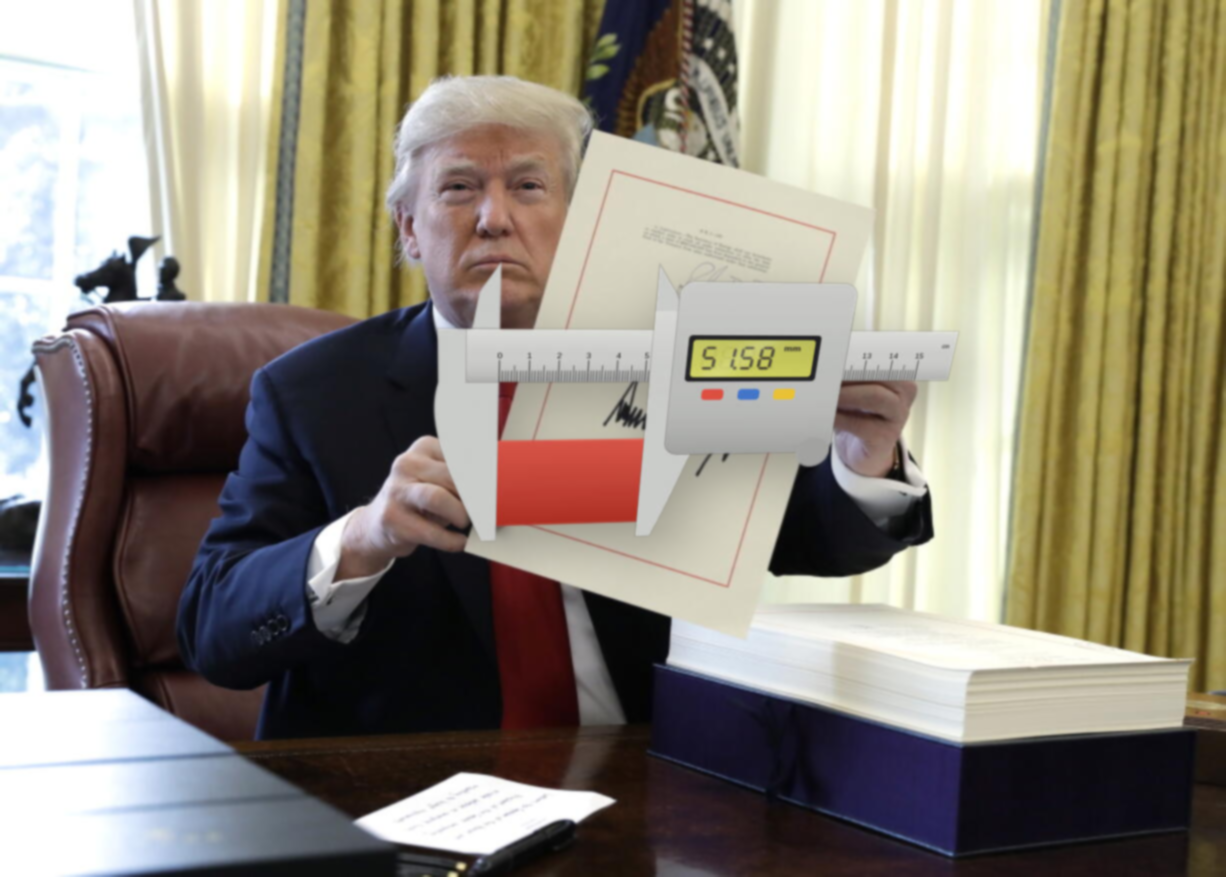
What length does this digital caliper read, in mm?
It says 51.58 mm
